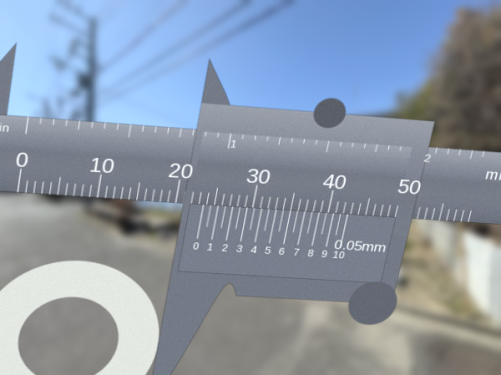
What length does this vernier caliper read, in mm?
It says 23.6 mm
